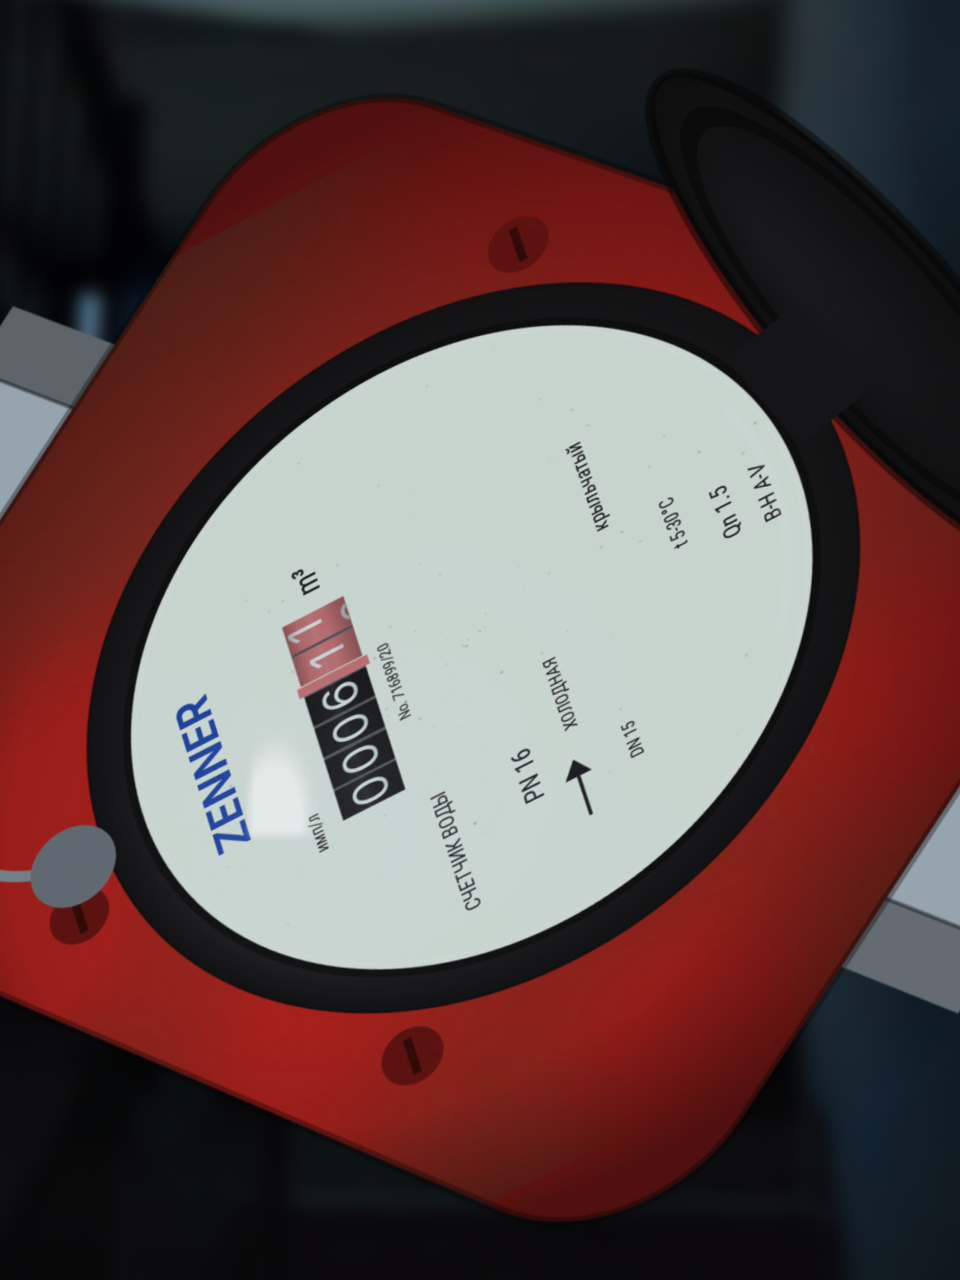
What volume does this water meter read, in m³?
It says 6.11 m³
